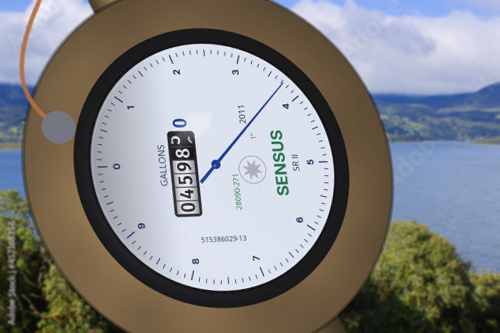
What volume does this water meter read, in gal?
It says 459853.7 gal
